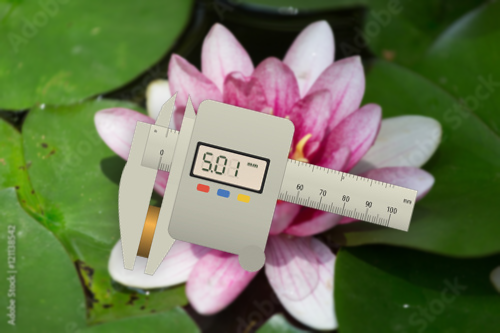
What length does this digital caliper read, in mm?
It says 5.01 mm
